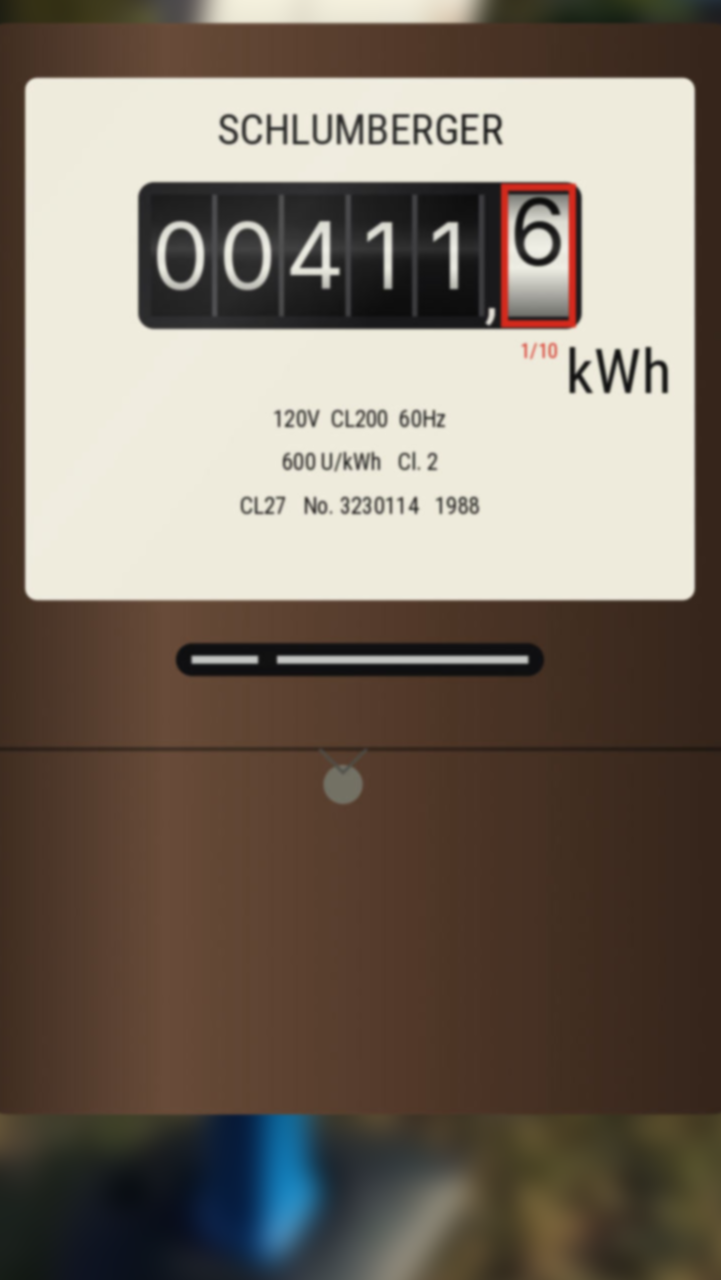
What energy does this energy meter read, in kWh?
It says 411.6 kWh
